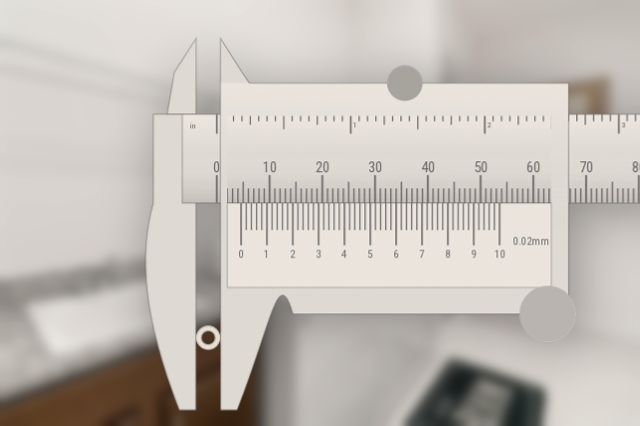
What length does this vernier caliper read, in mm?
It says 4.6 mm
